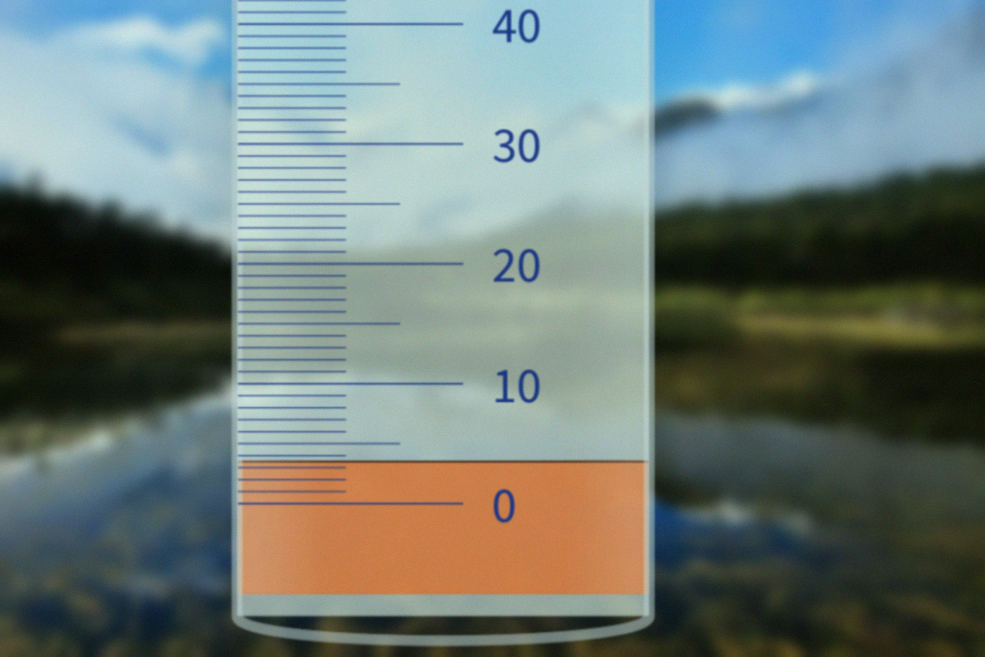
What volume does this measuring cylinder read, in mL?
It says 3.5 mL
